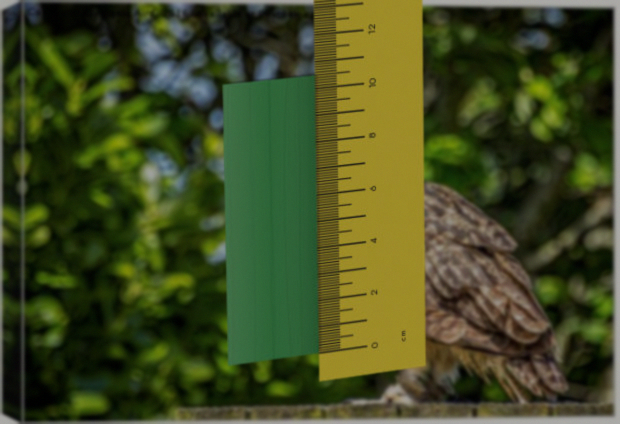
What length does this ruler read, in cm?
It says 10.5 cm
